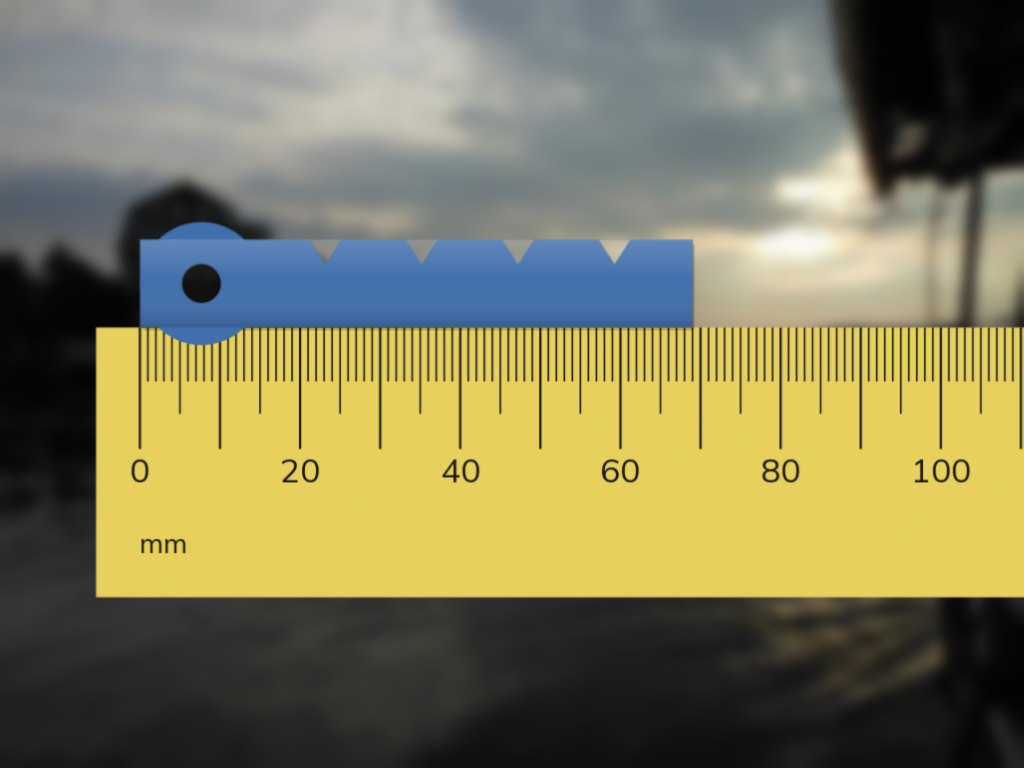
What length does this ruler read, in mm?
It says 69 mm
